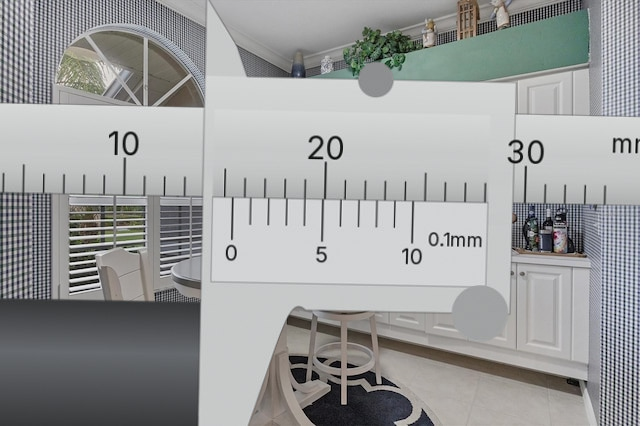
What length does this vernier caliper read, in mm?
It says 15.4 mm
